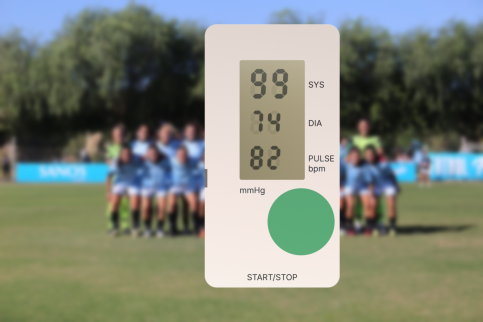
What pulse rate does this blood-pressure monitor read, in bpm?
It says 82 bpm
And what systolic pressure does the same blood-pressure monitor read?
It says 99 mmHg
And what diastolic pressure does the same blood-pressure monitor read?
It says 74 mmHg
